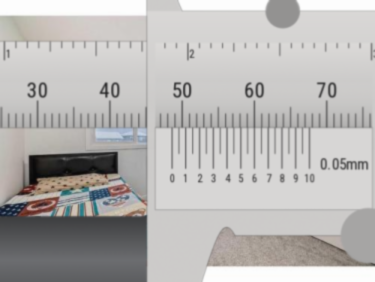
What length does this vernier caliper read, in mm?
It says 48.6 mm
